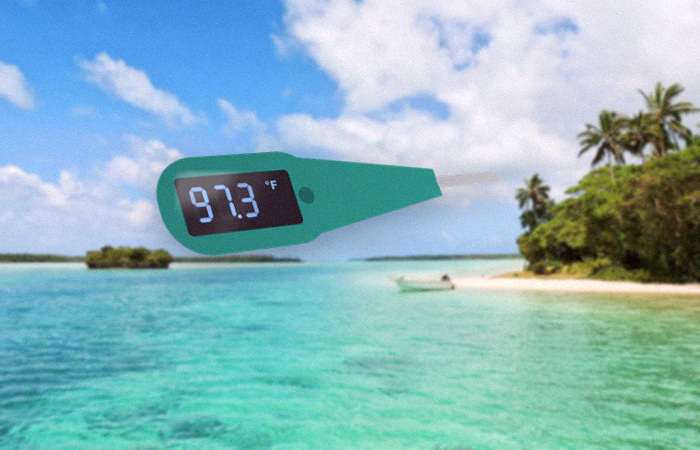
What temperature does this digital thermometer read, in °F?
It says 97.3 °F
